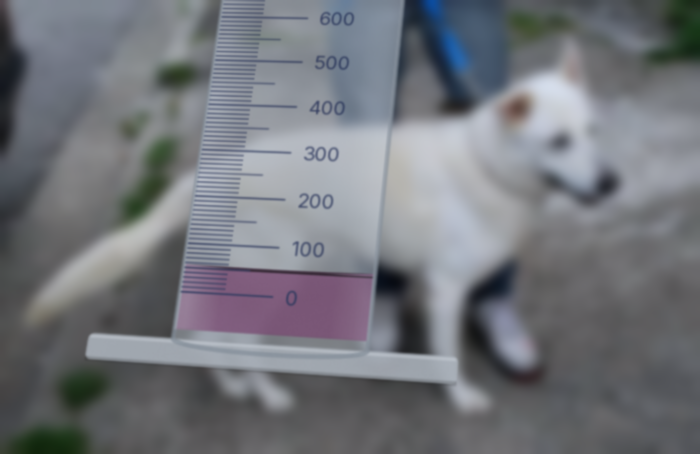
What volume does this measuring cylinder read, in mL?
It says 50 mL
